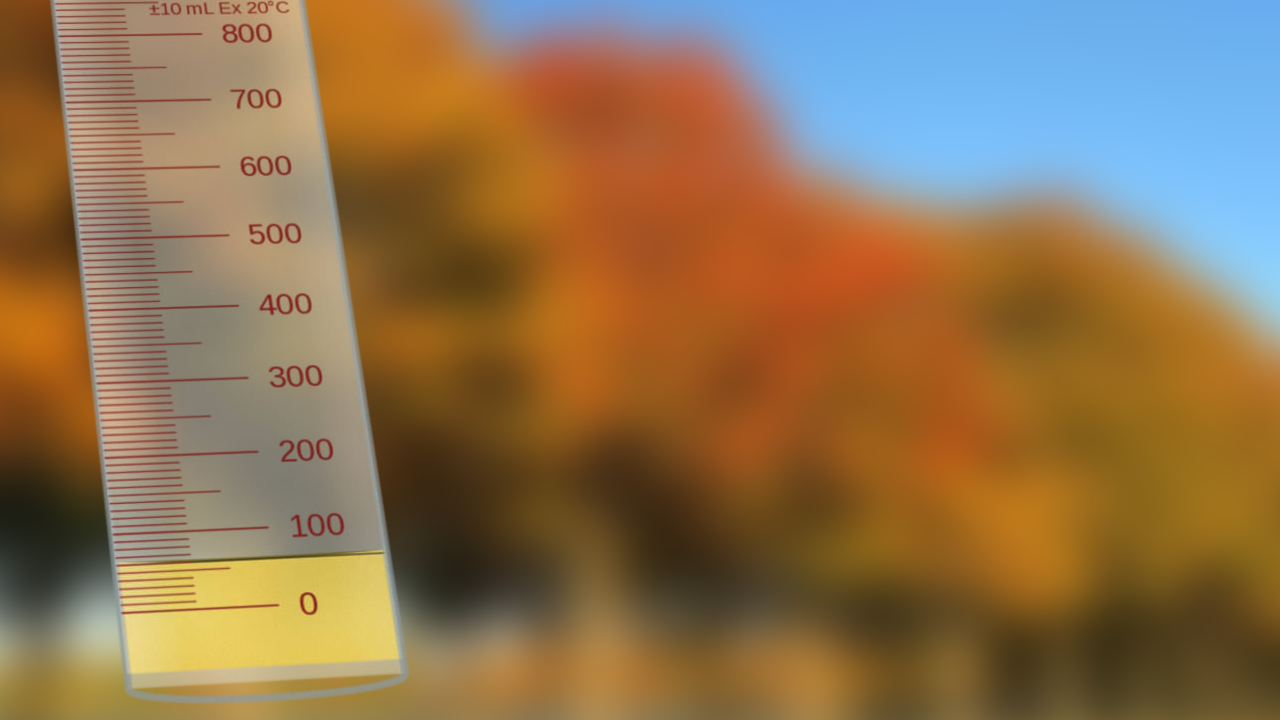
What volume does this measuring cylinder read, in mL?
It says 60 mL
